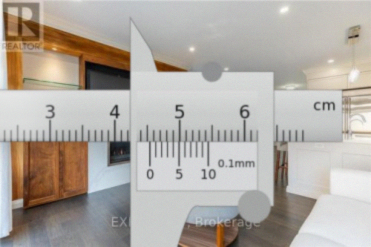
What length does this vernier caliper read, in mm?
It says 45.4 mm
